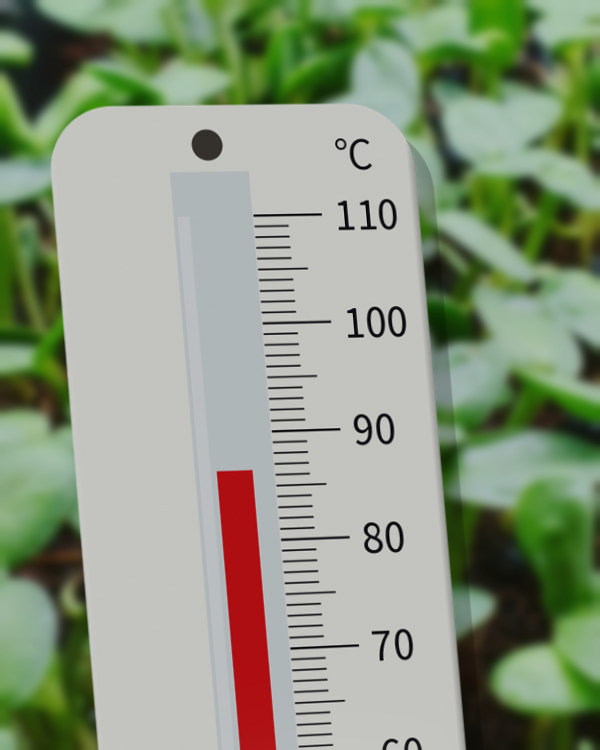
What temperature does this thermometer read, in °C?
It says 86.5 °C
